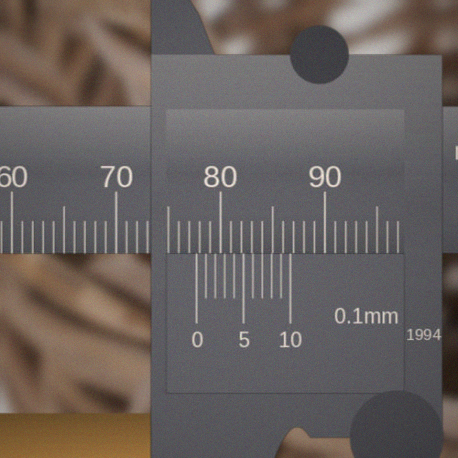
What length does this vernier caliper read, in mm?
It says 77.7 mm
